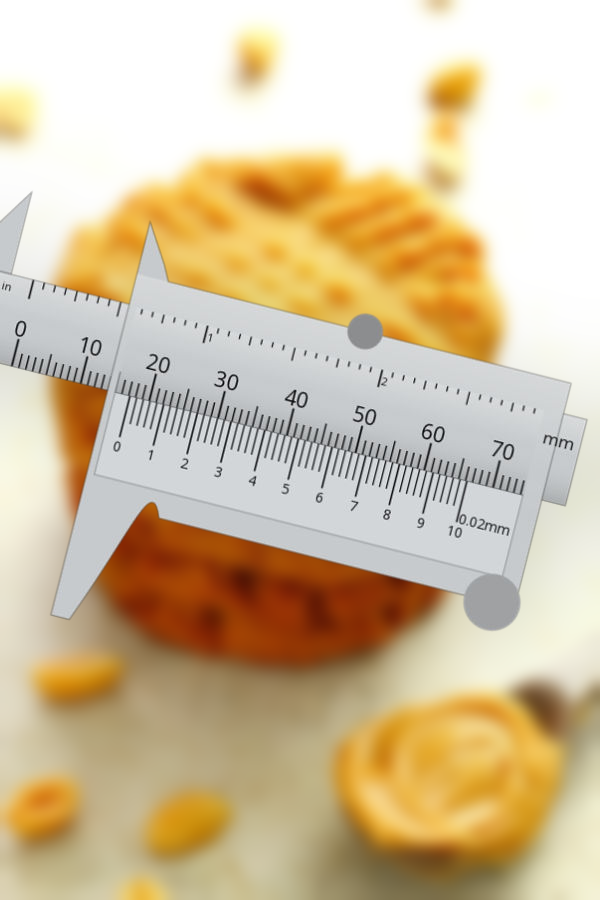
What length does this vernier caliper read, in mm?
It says 17.2 mm
